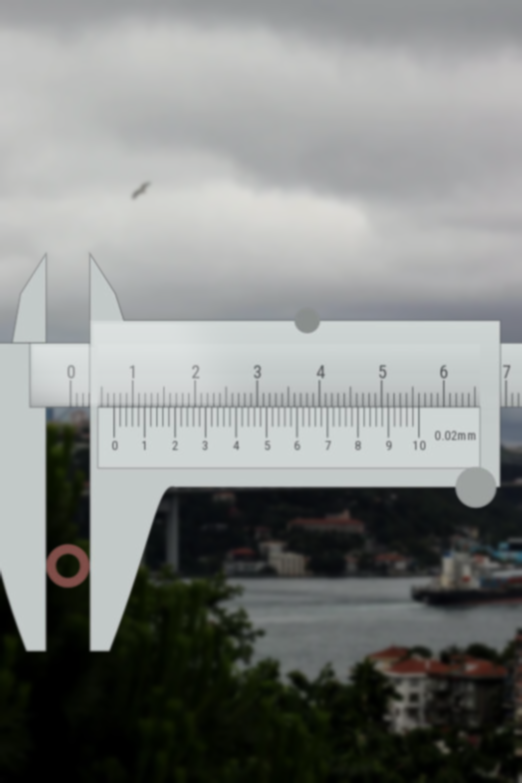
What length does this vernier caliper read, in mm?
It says 7.0 mm
